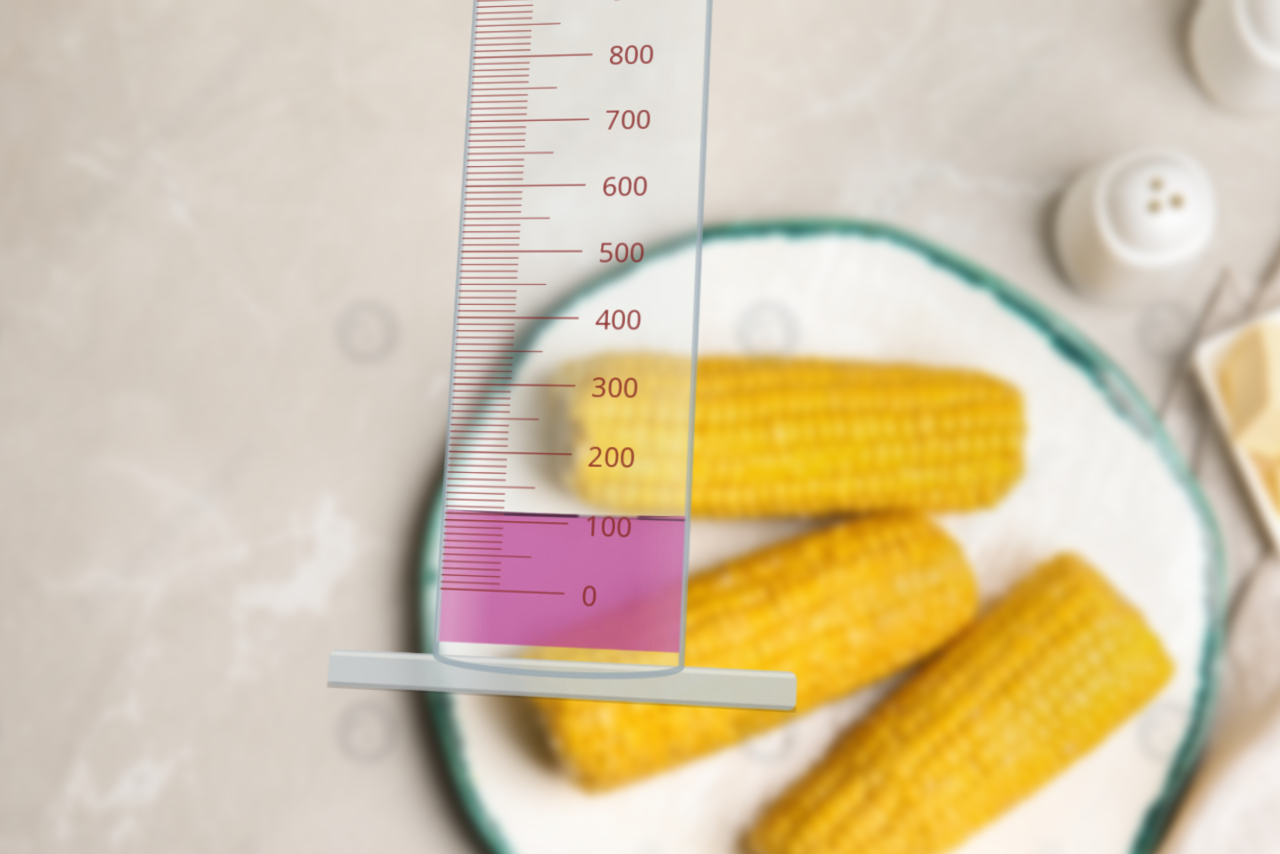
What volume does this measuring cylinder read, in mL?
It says 110 mL
